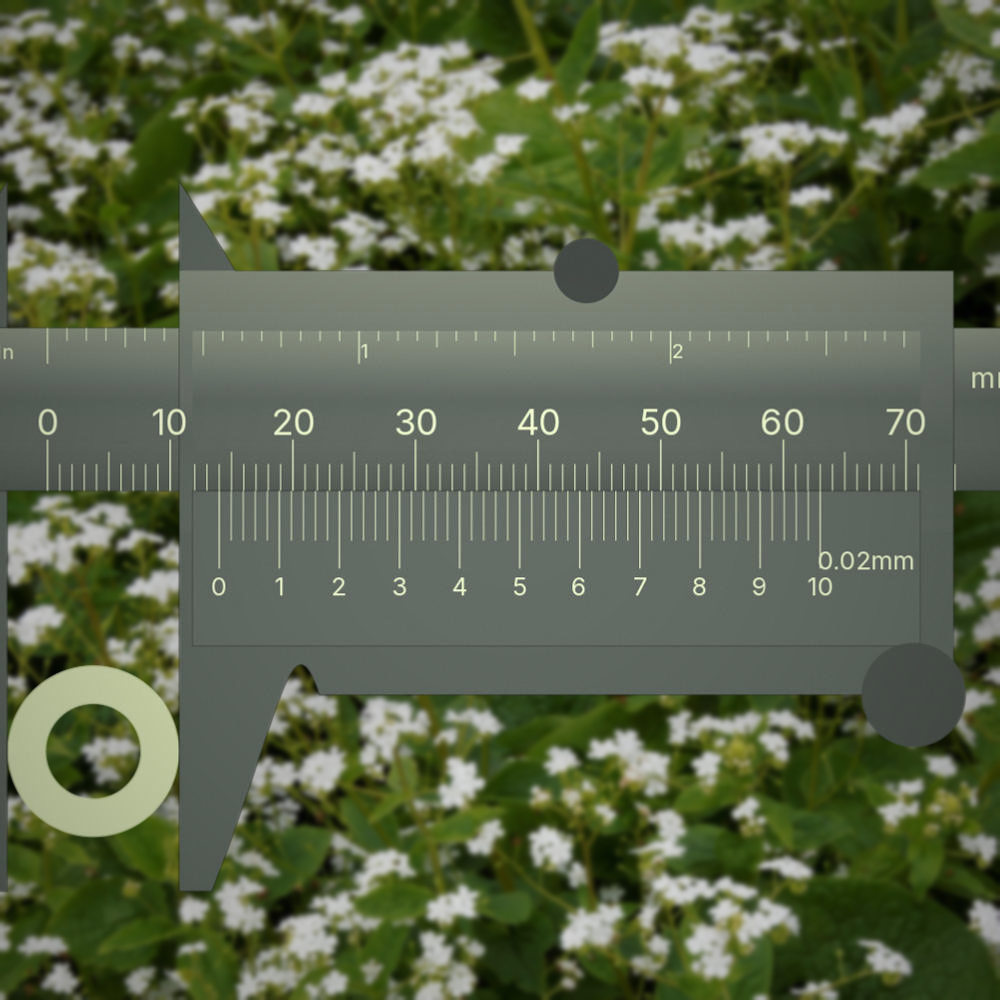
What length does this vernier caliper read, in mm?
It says 14.0 mm
